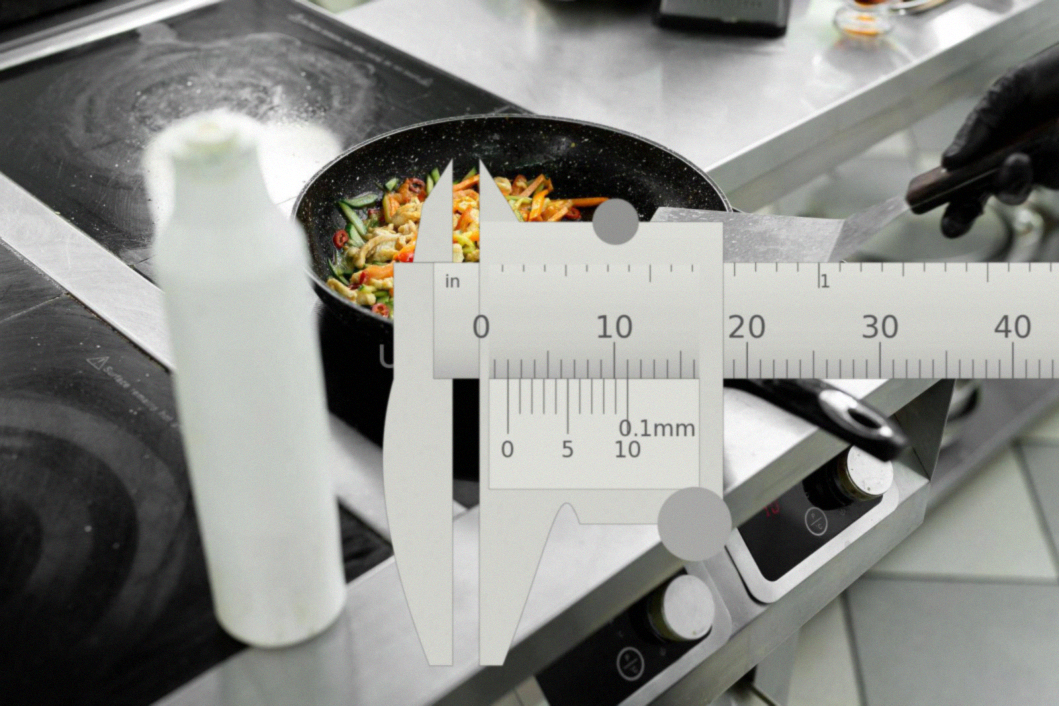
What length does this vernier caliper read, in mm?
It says 2.0 mm
